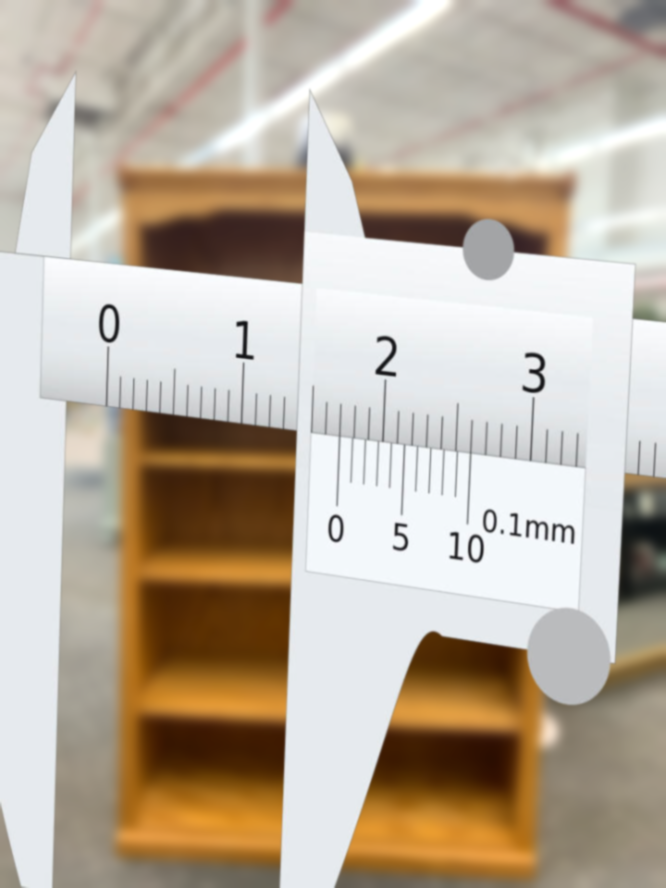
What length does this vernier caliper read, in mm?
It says 17.0 mm
